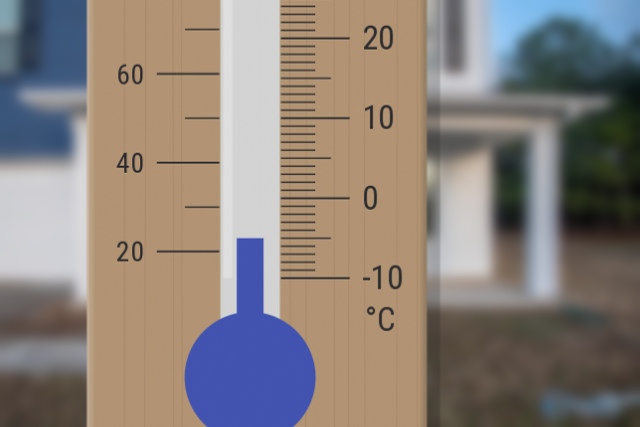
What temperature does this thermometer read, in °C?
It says -5 °C
